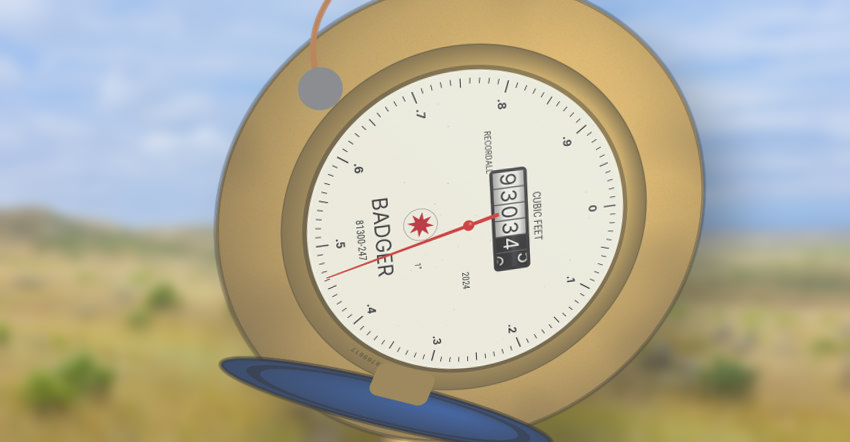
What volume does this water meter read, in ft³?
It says 930345.46 ft³
